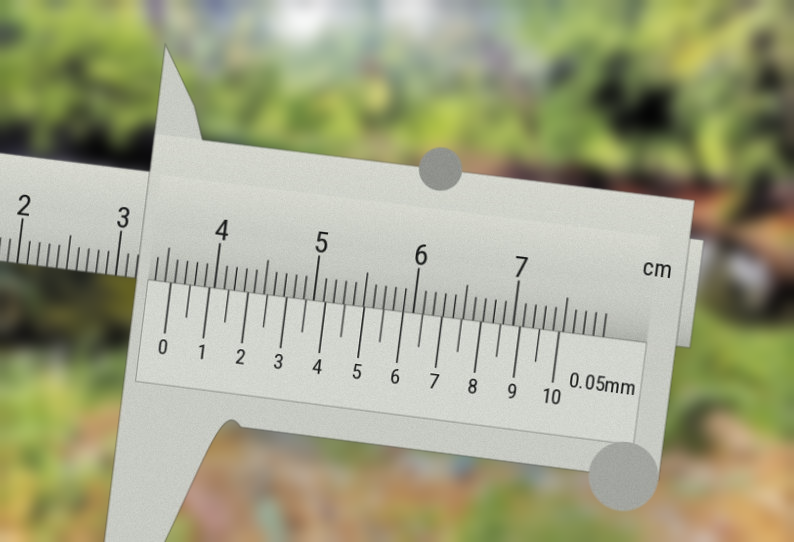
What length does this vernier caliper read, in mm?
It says 35.6 mm
